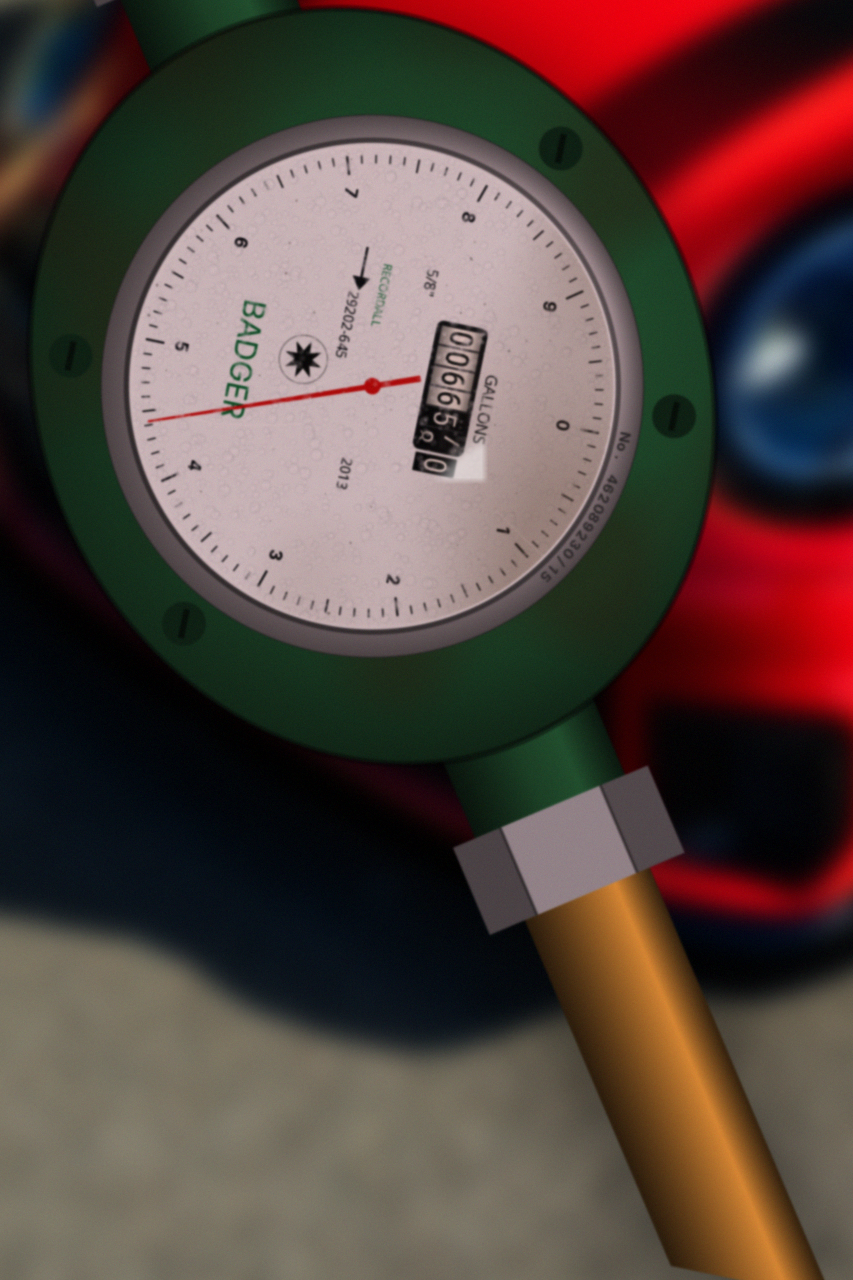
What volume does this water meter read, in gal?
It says 66574.4 gal
